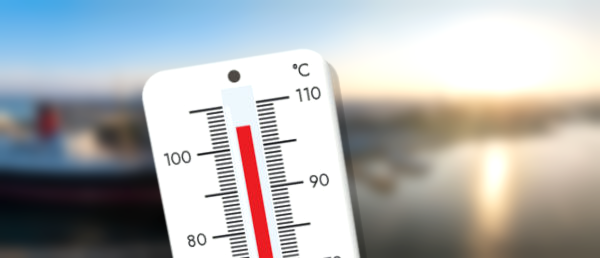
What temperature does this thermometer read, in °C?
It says 105 °C
